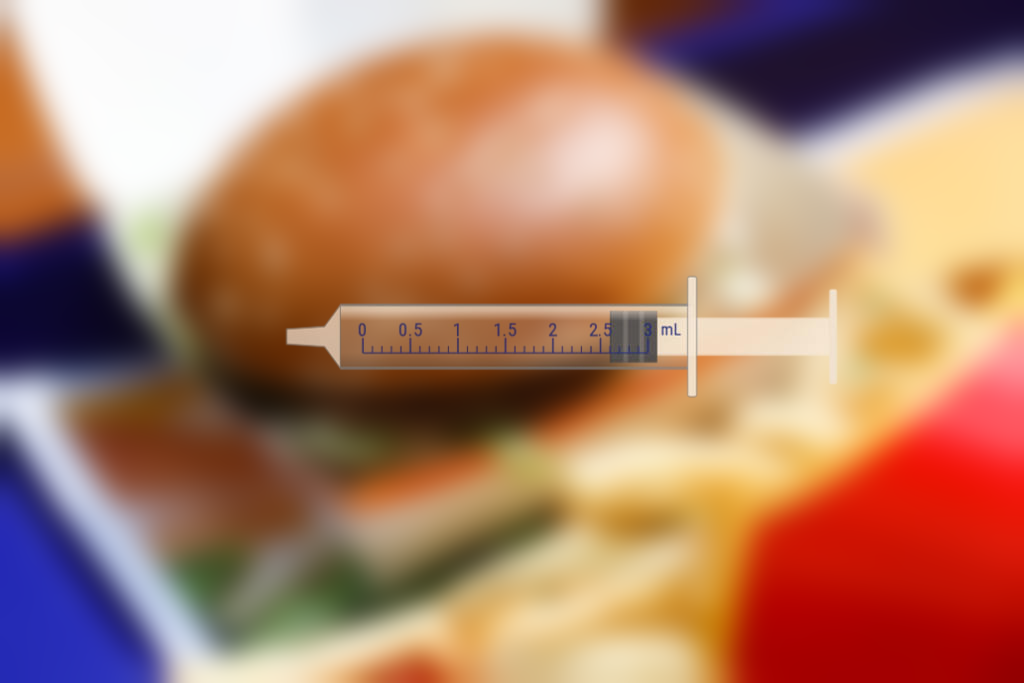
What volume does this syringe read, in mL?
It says 2.6 mL
